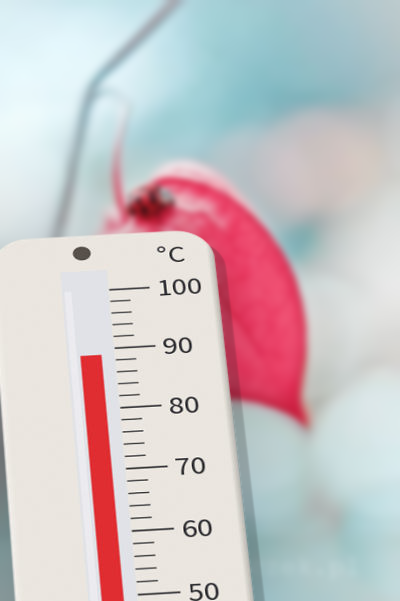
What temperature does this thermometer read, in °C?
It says 89 °C
